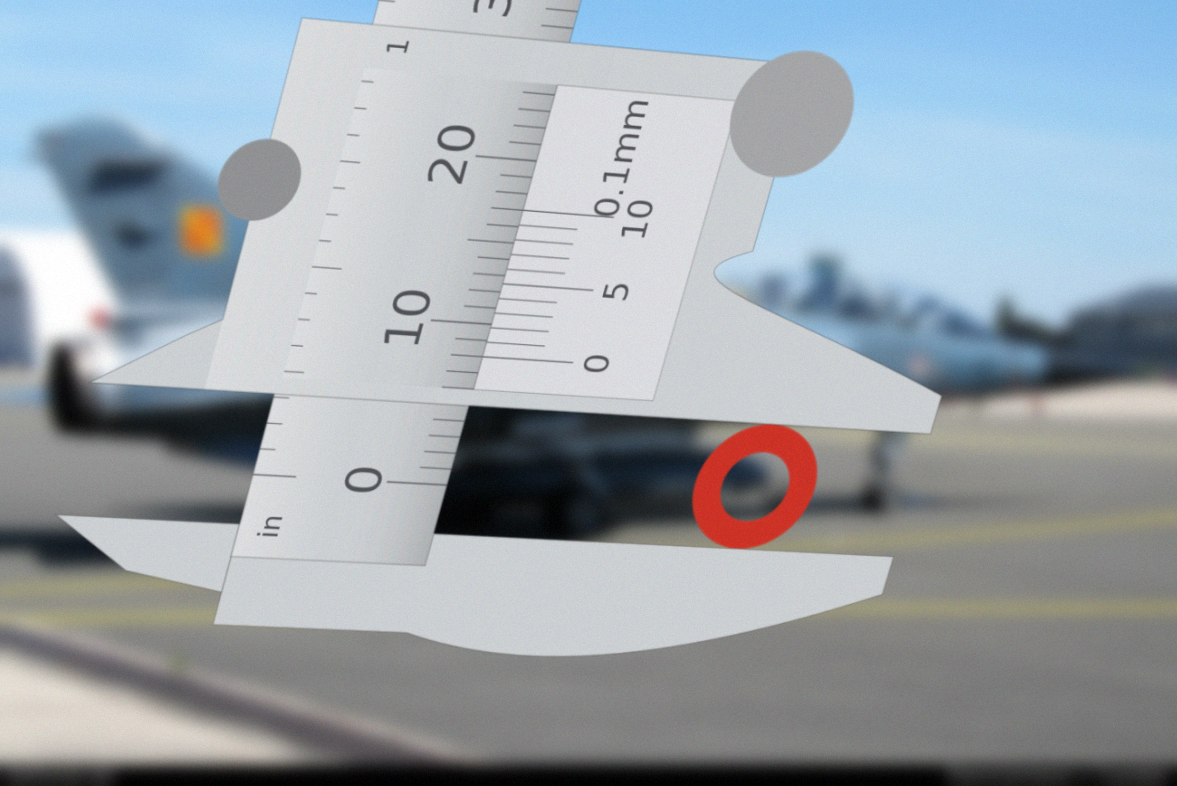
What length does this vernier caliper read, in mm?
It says 8.0 mm
